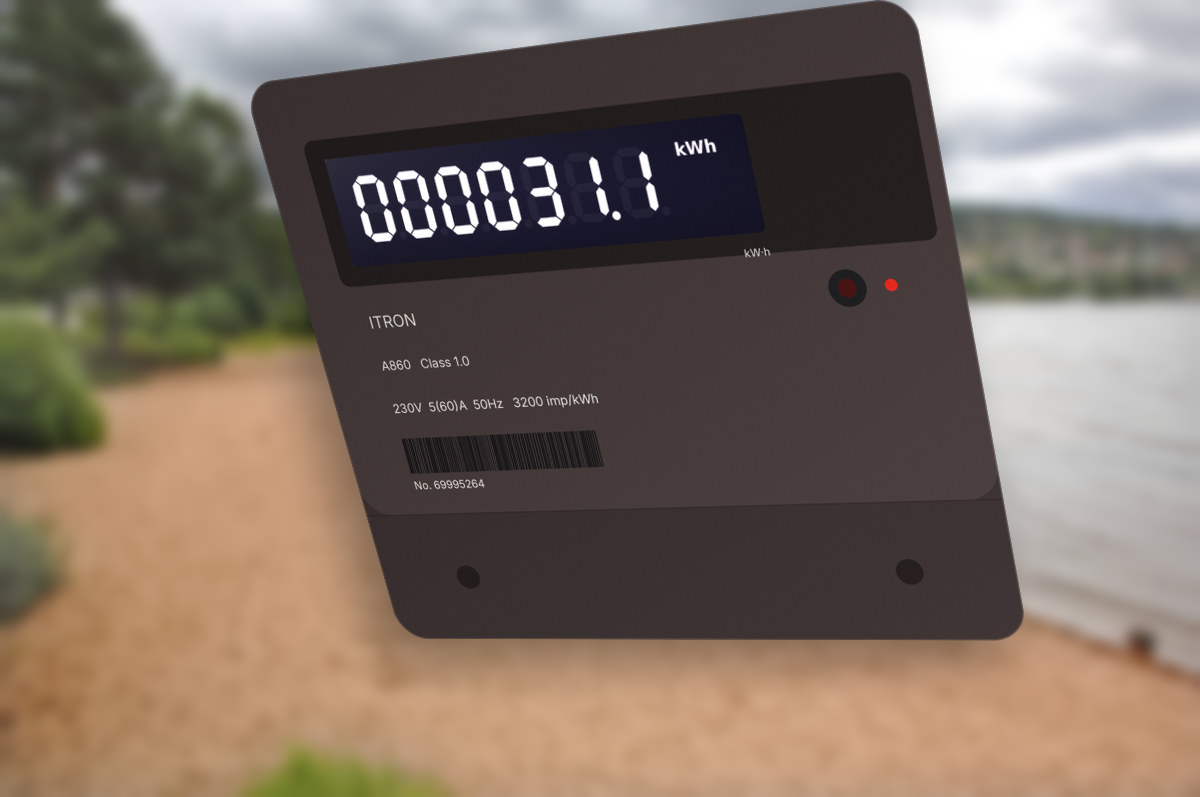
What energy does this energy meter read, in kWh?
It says 31.1 kWh
